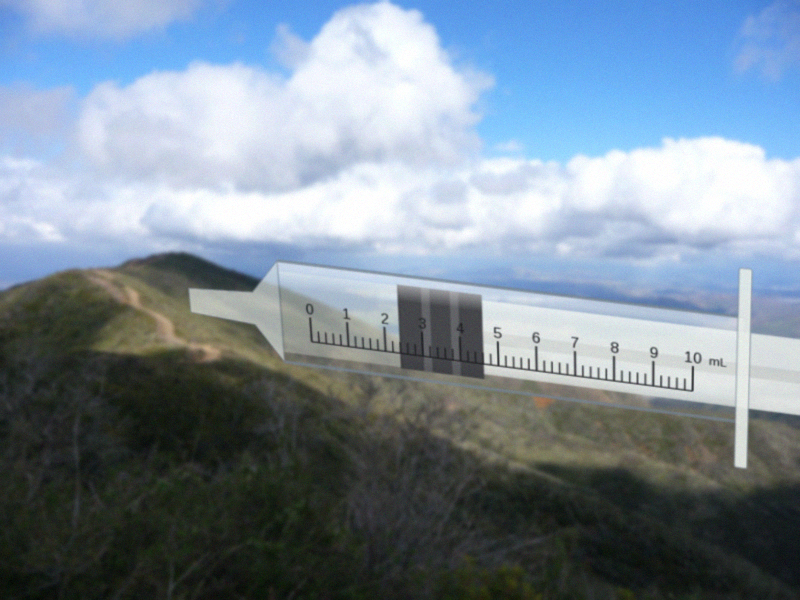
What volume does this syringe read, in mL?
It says 2.4 mL
